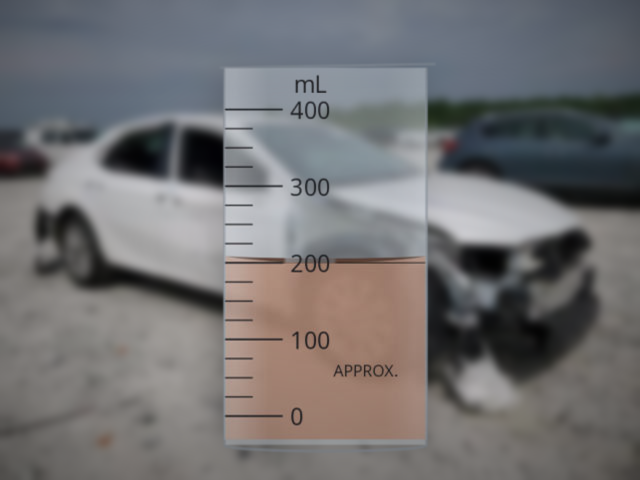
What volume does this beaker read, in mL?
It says 200 mL
